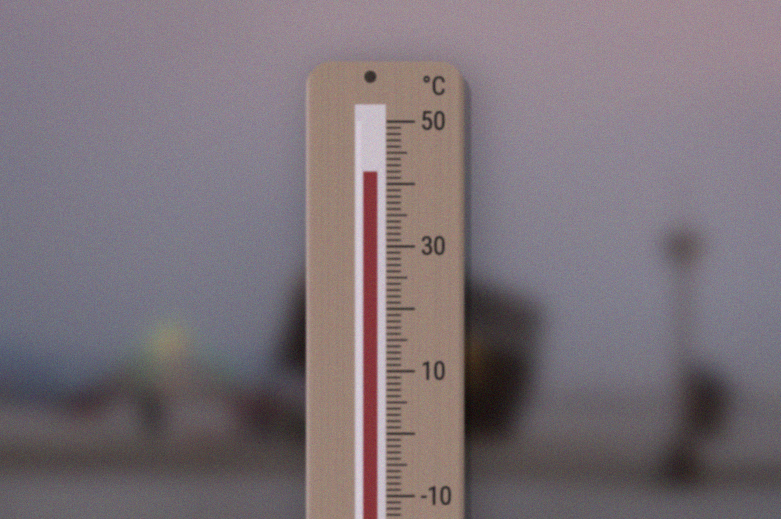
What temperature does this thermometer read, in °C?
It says 42 °C
